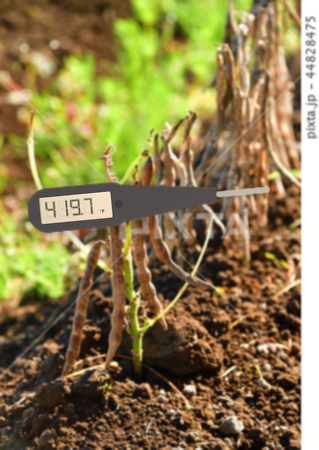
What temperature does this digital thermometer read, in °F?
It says 419.7 °F
